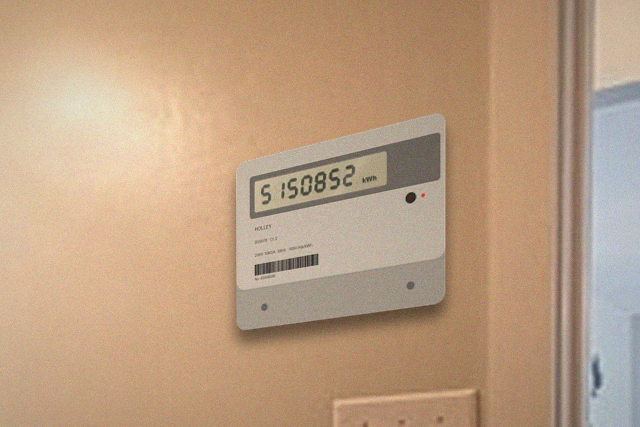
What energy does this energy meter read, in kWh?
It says 5150852 kWh
